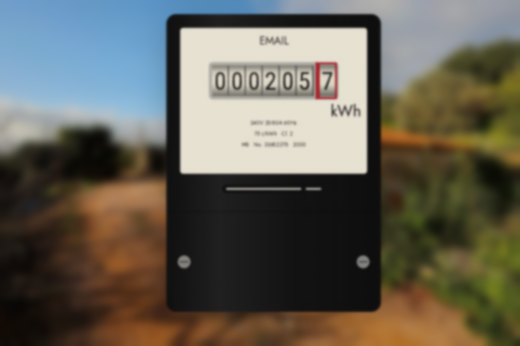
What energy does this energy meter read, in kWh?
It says 205.7 kWh
